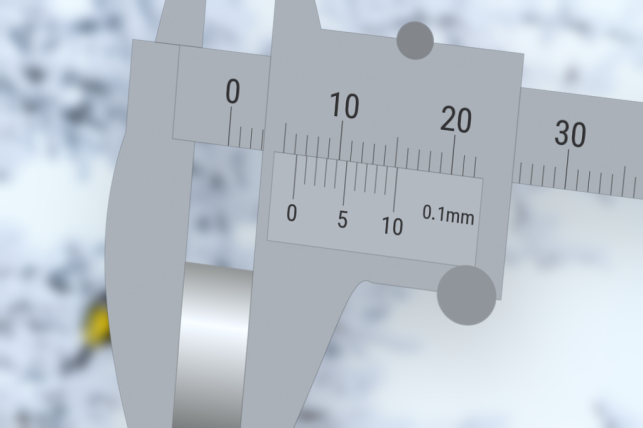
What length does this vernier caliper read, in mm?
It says 6.2 mm
